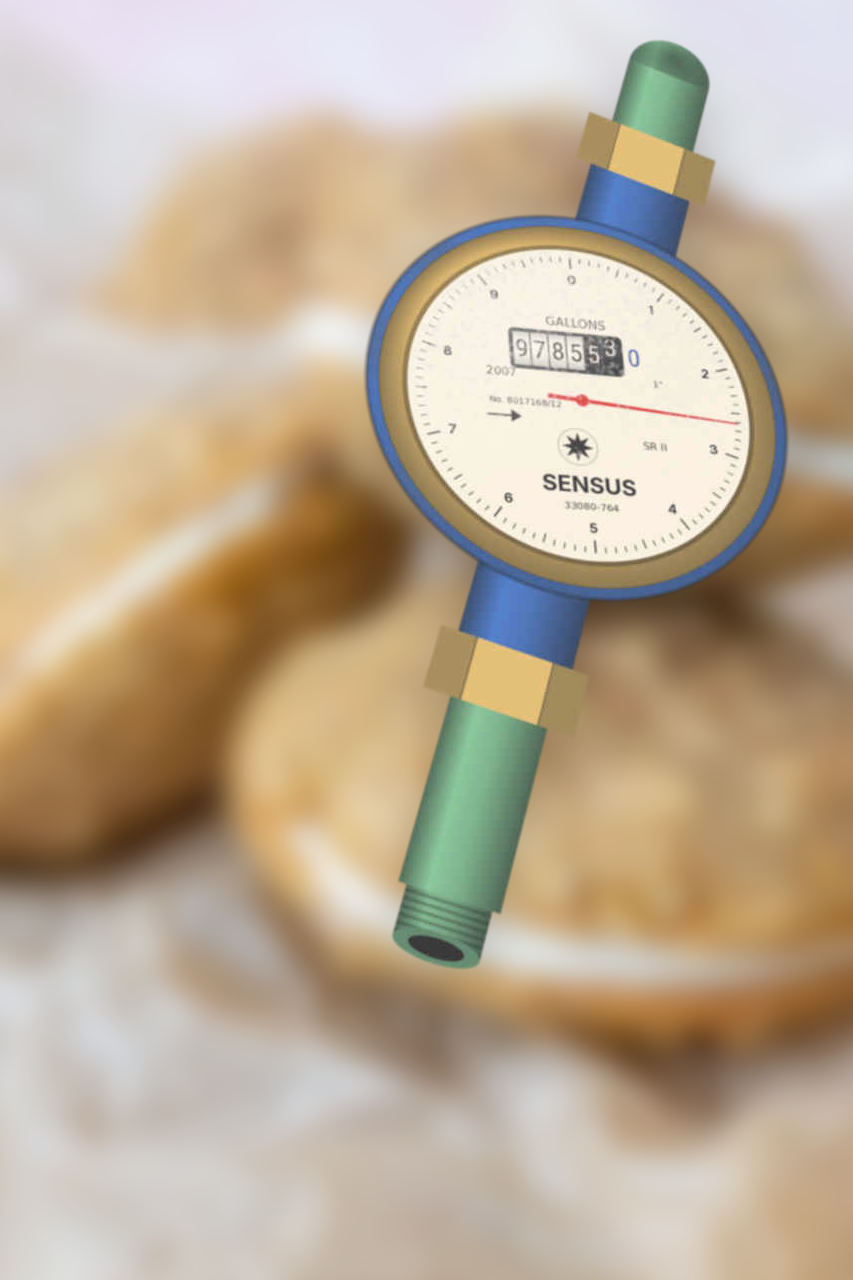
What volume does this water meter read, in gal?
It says 9785532.6 gal
